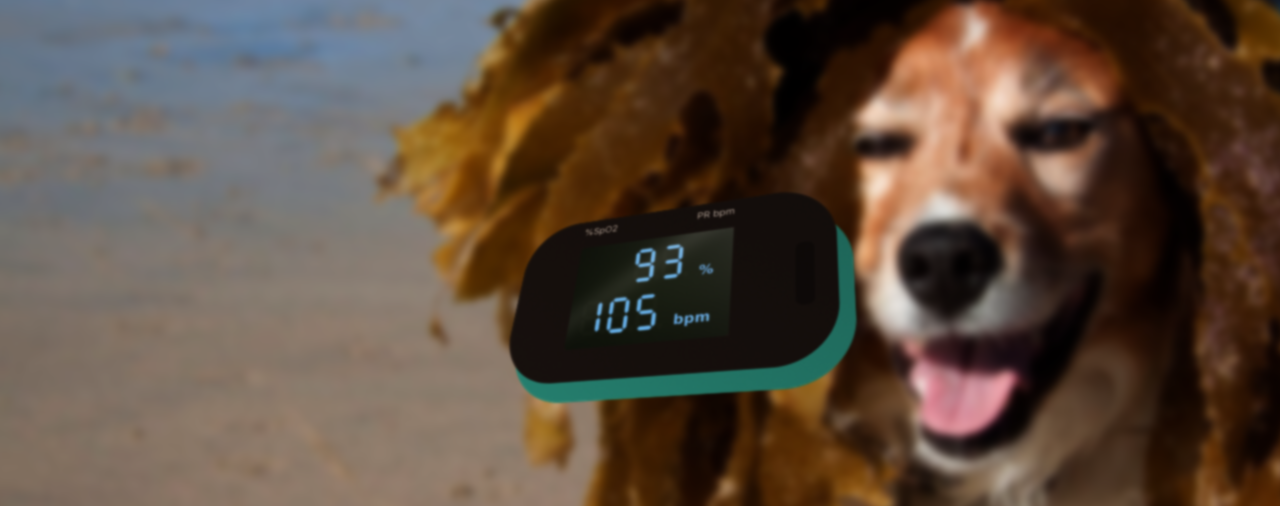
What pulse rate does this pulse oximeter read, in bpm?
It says 105 bpm
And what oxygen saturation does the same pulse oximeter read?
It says 93 %
